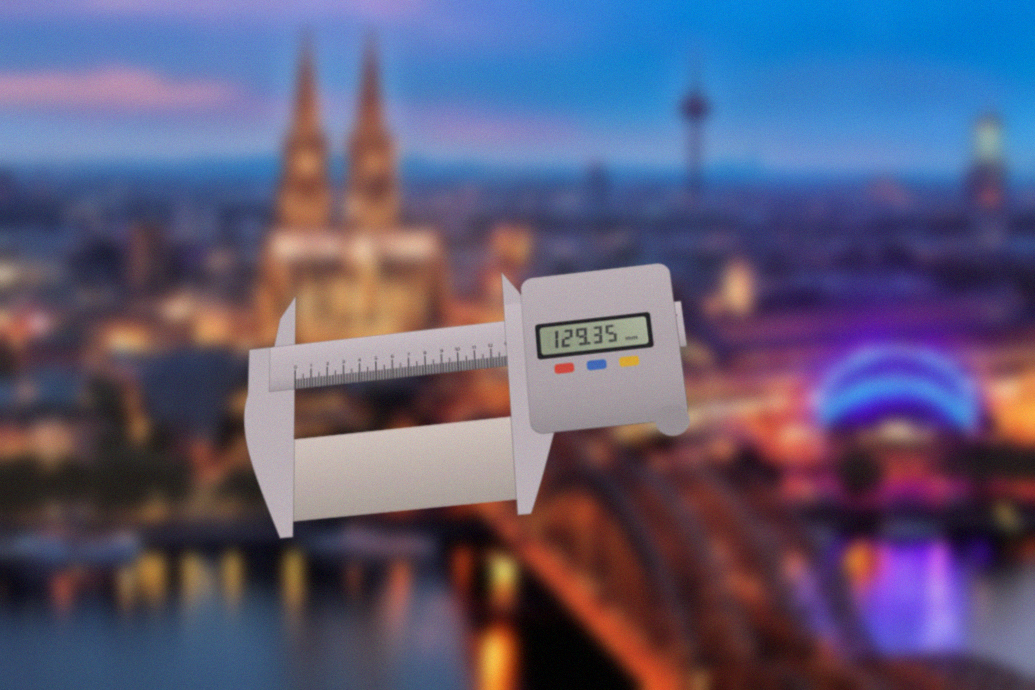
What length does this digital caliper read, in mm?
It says 129.35 mm
